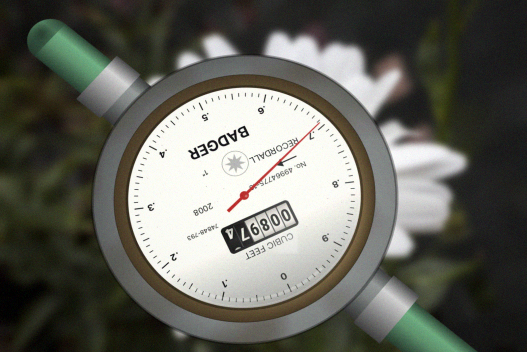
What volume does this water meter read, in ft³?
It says 8973.69 ft³
